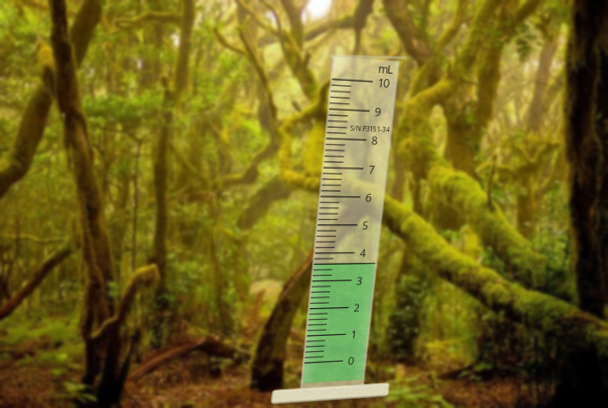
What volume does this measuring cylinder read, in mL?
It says 3.6 mL
